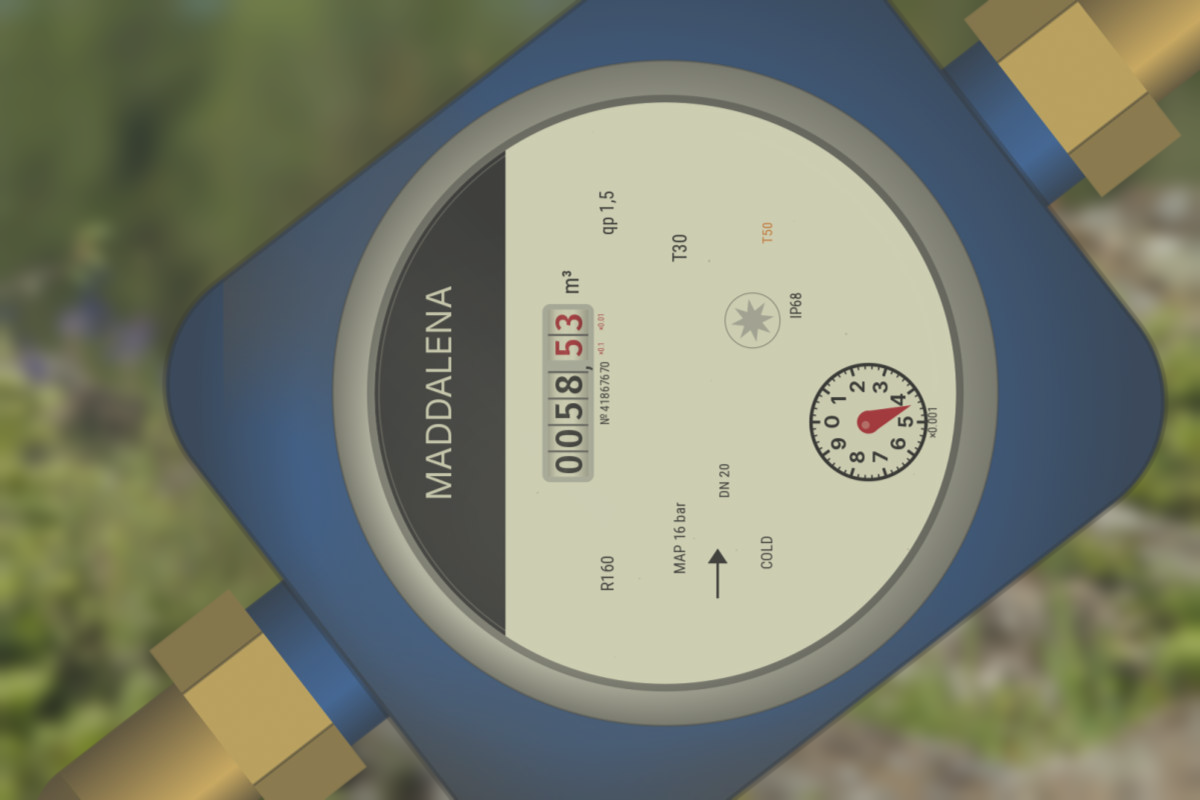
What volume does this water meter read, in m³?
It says 58.534 m³
